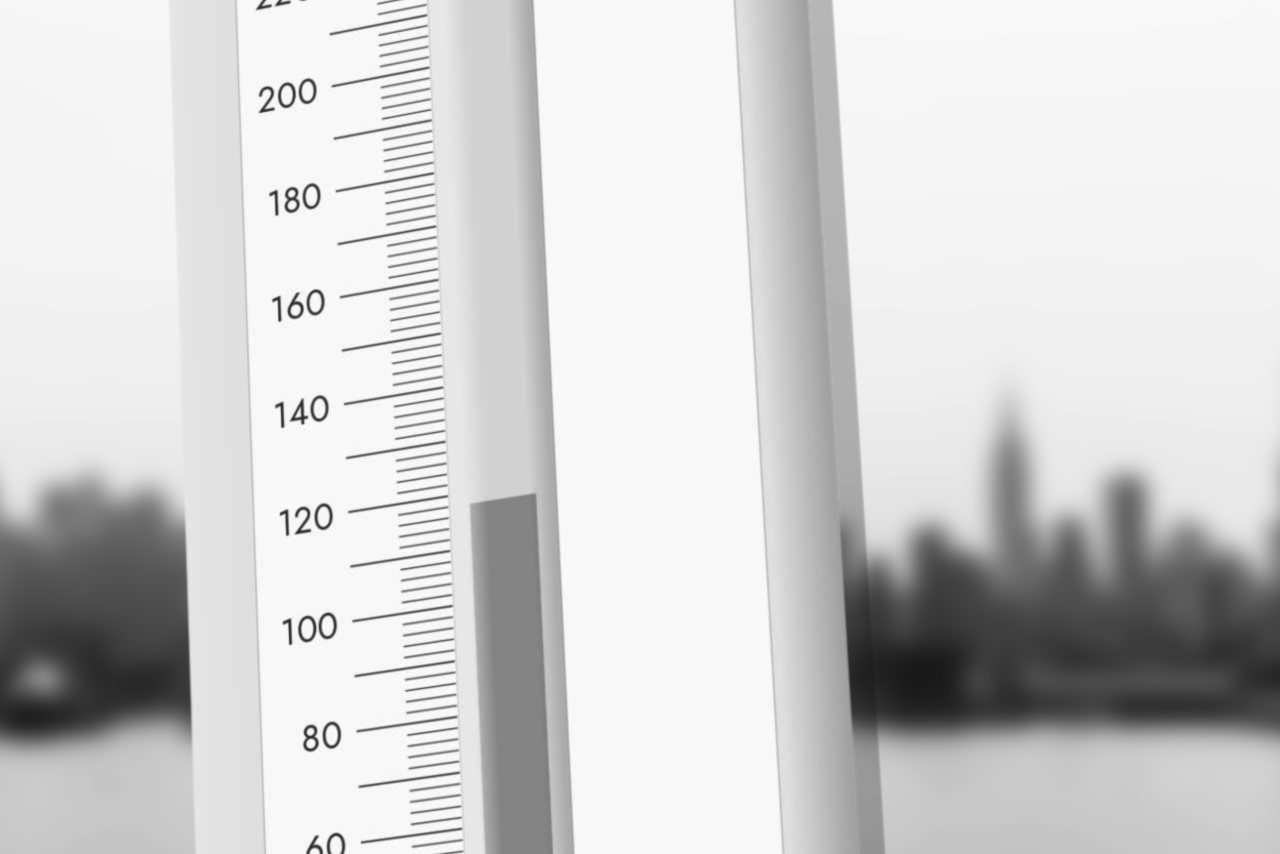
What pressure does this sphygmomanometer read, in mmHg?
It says 118 mmHg
